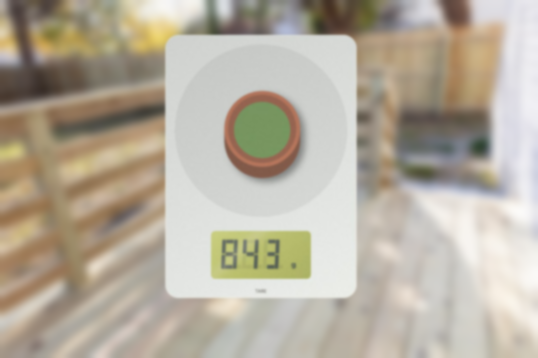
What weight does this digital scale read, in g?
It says 843 g
